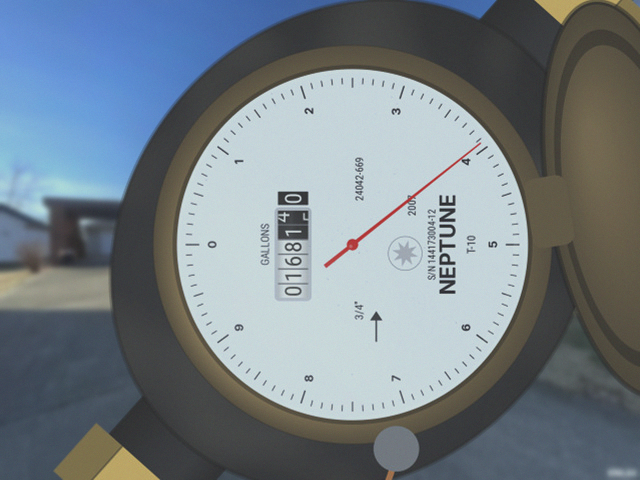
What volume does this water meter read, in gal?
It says 168143.9 gal
